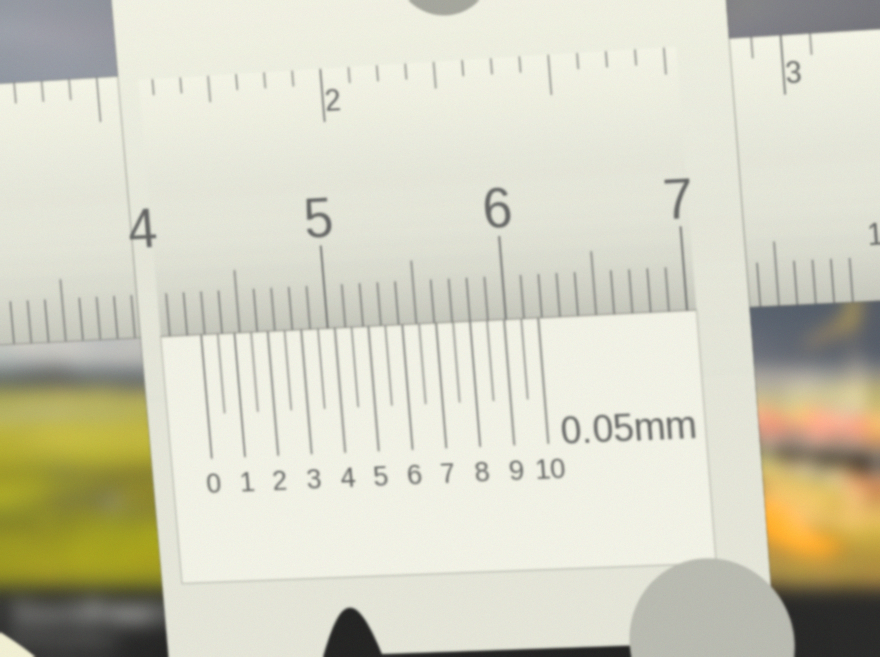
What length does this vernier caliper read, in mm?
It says 42.8 mm
